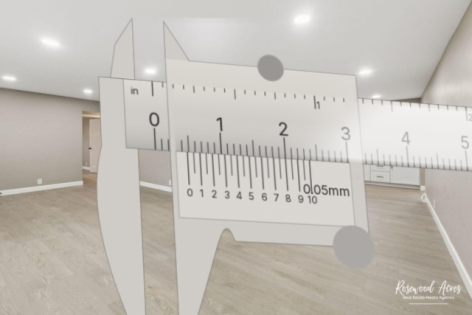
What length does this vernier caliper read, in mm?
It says 4.8 mm
